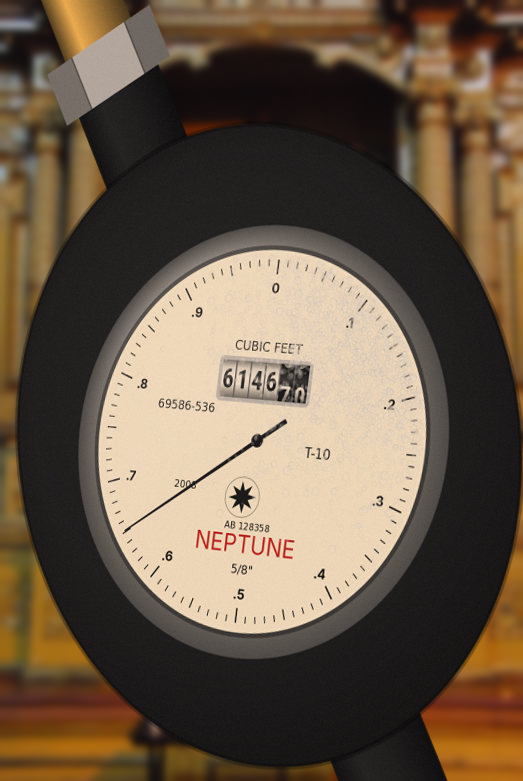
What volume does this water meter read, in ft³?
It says 614669.65 ft³
